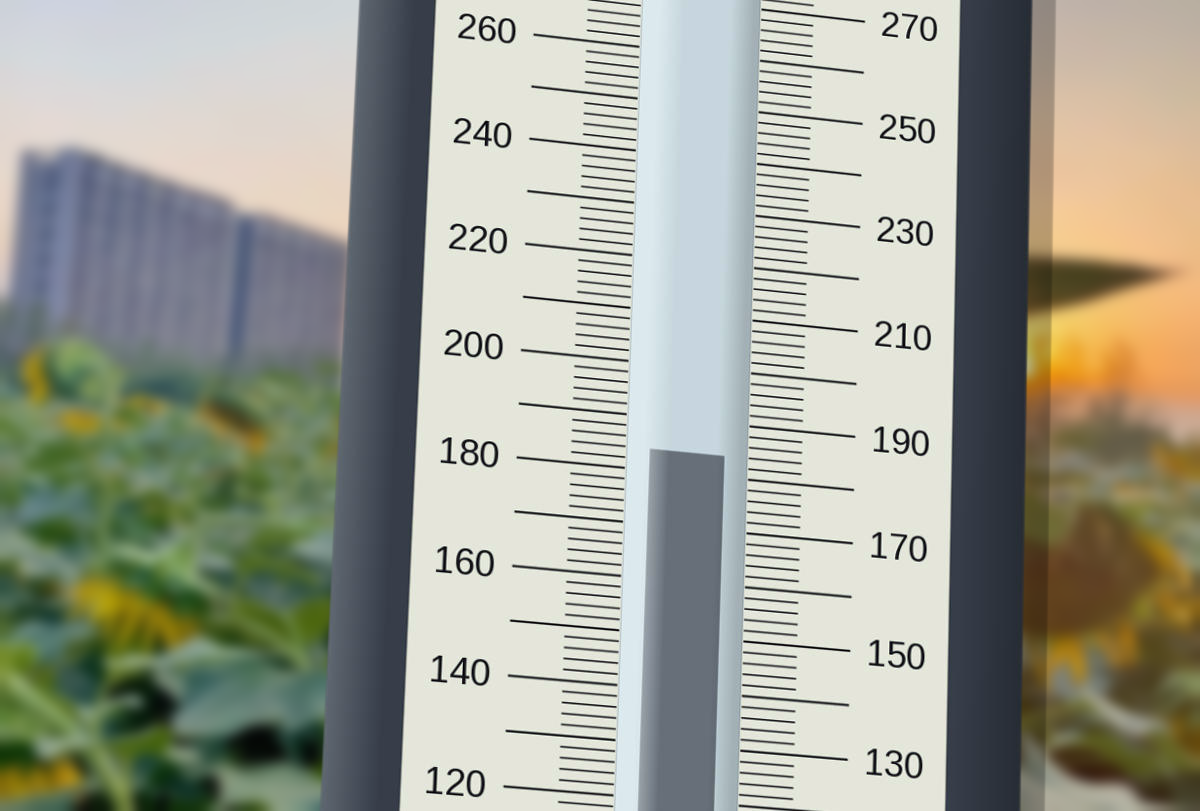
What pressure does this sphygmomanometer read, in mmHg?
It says 184 mmHg
